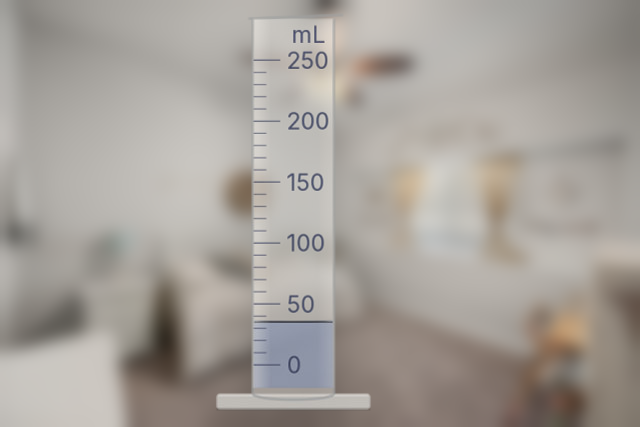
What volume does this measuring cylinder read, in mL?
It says 35 mL
